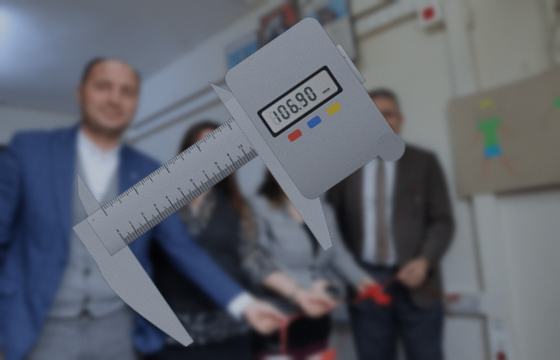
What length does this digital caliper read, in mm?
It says 106.90 mm
